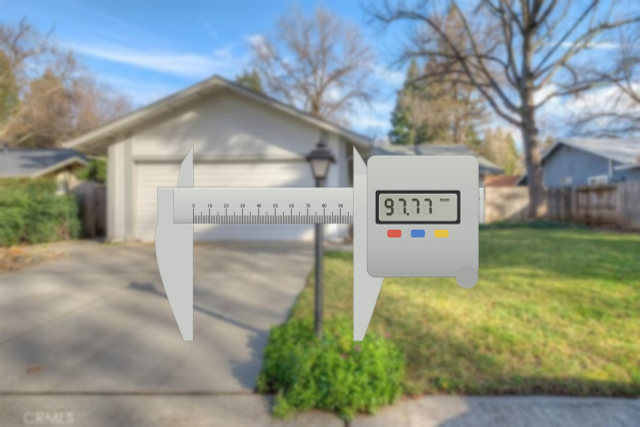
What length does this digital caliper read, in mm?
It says 97.77 mm
